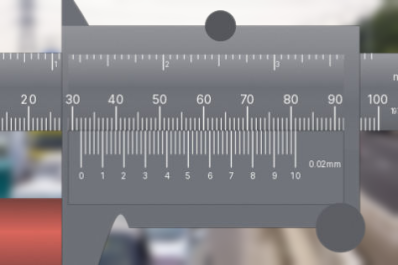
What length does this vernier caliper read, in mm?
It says 32.0 mm
